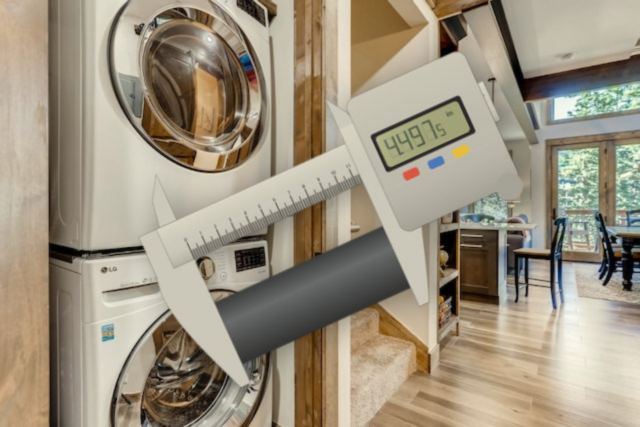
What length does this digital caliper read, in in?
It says 4.4975 in
